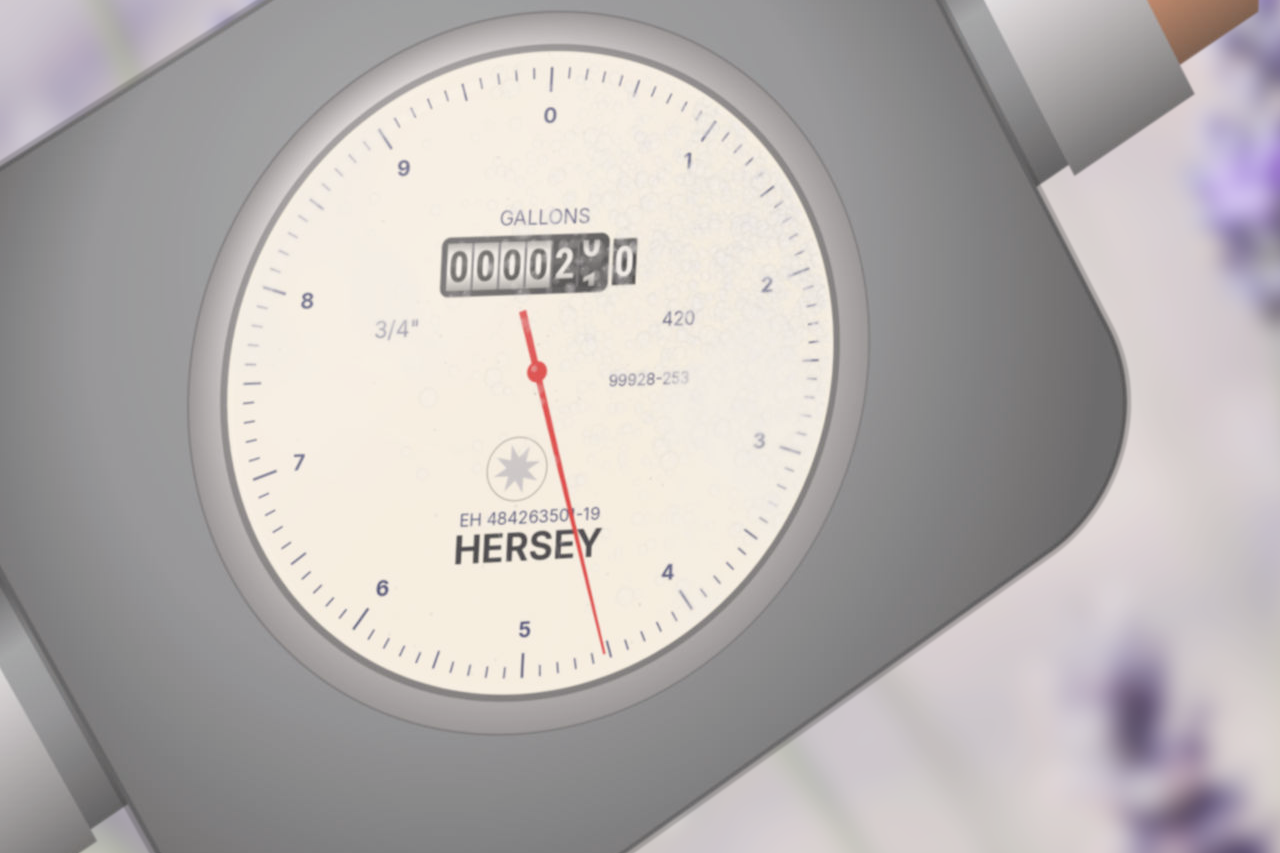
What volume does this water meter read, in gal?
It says 204.5 gal
